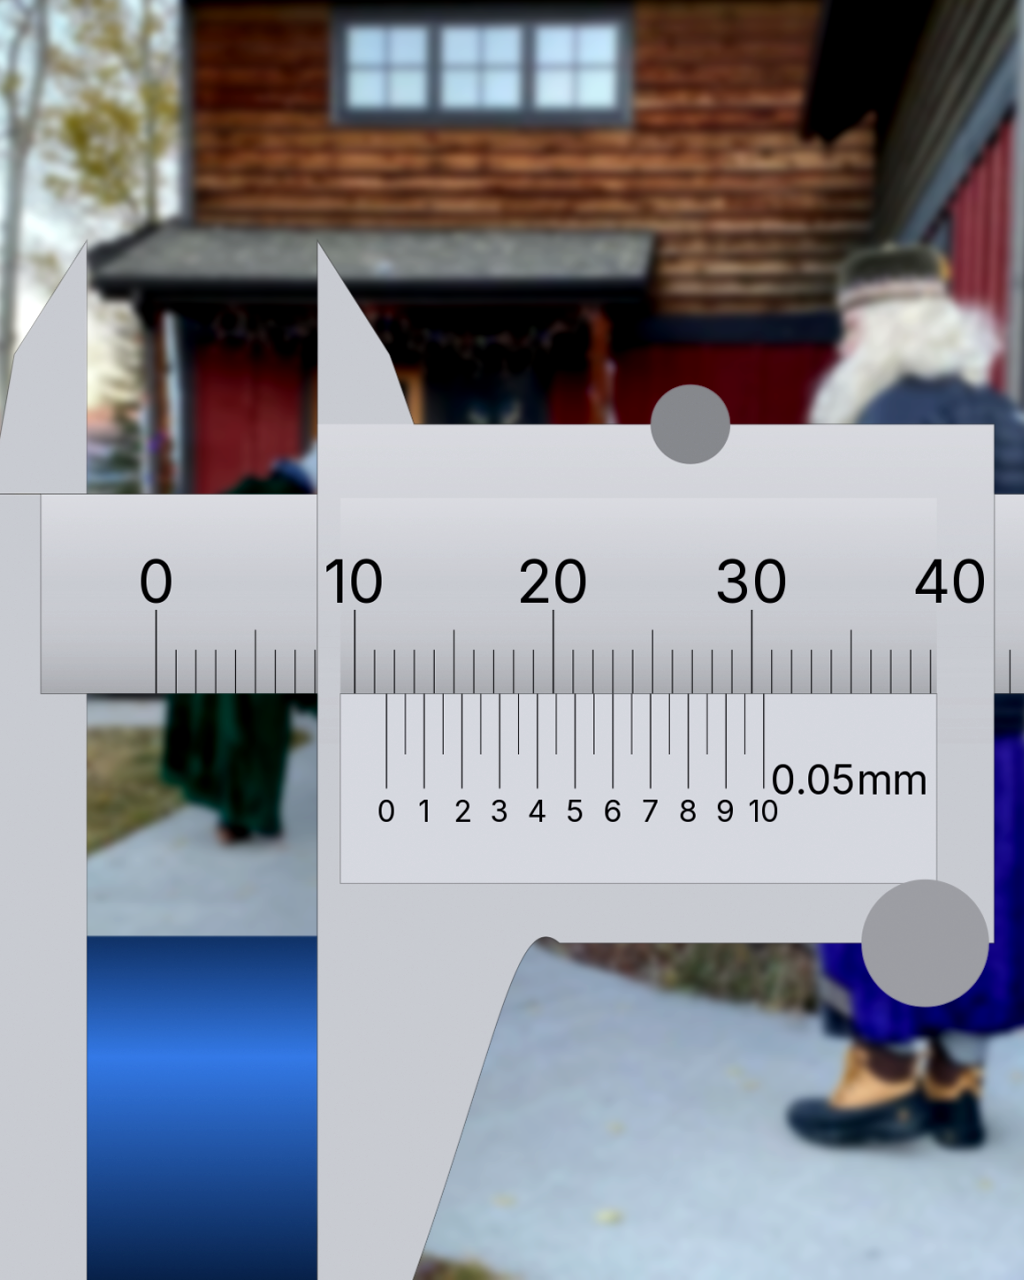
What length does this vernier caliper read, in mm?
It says 11.6 mm
